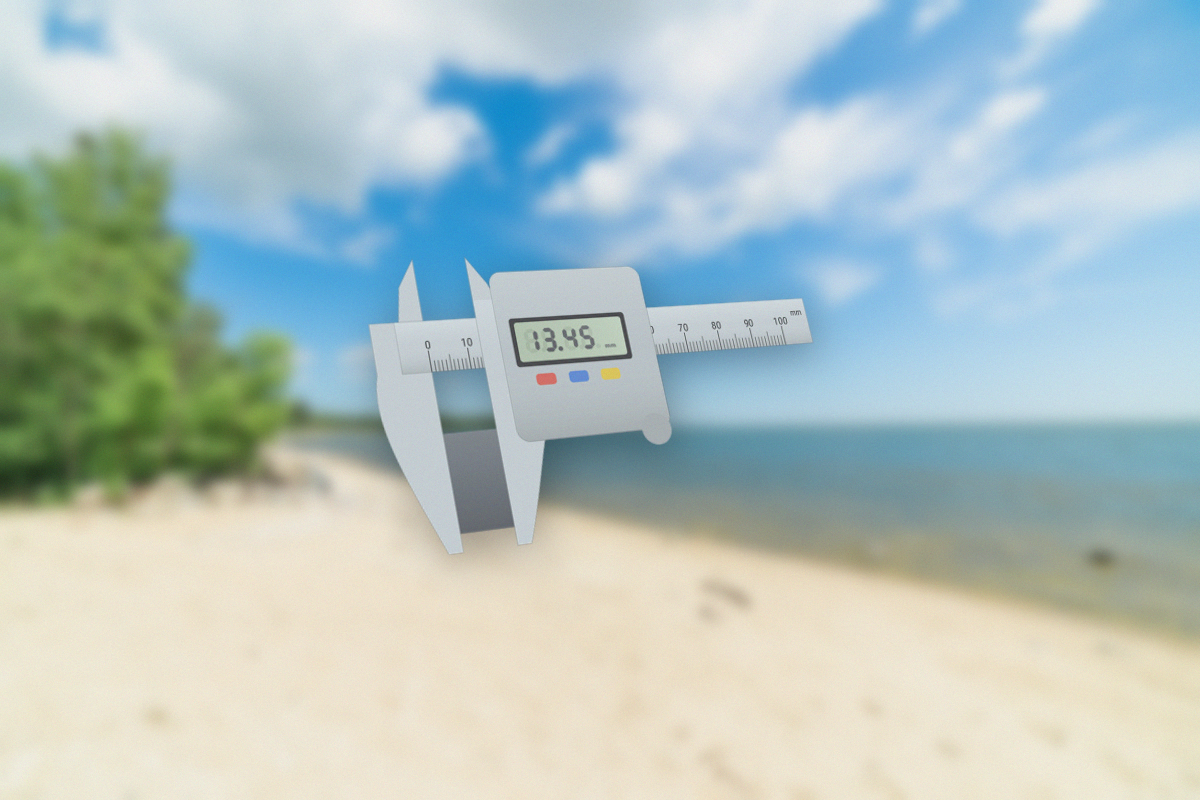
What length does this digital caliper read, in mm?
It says 13.45 mm
